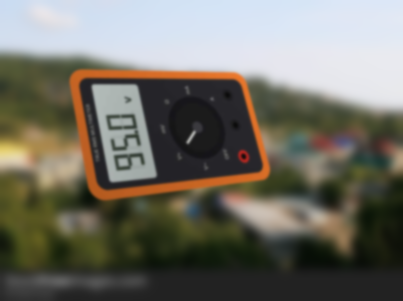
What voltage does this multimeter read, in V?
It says 95.0 V
